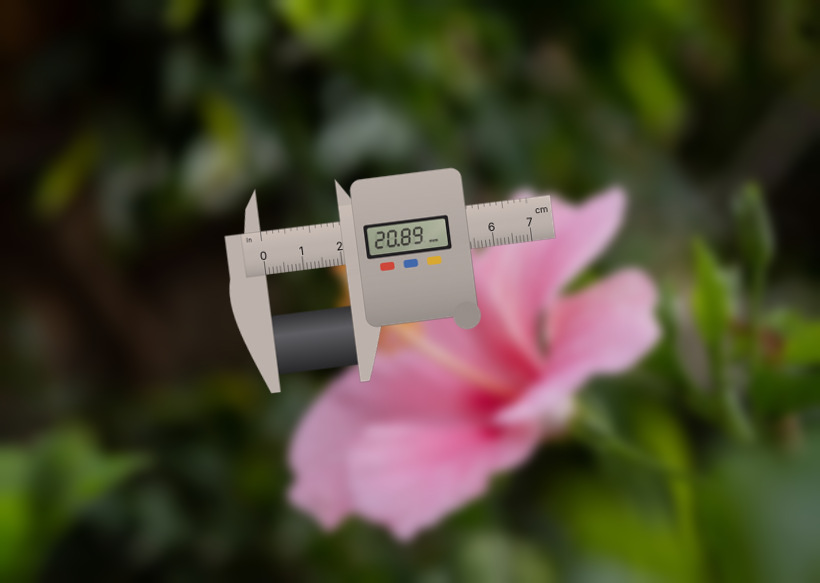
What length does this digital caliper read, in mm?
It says 20.89 mm
